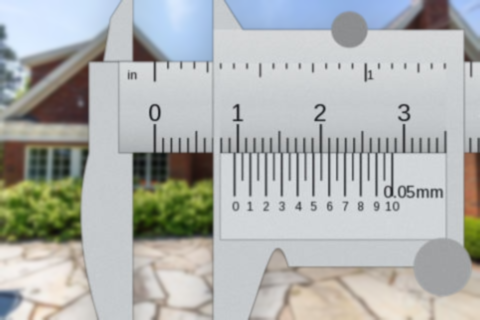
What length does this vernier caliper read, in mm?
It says 9.6 mm
